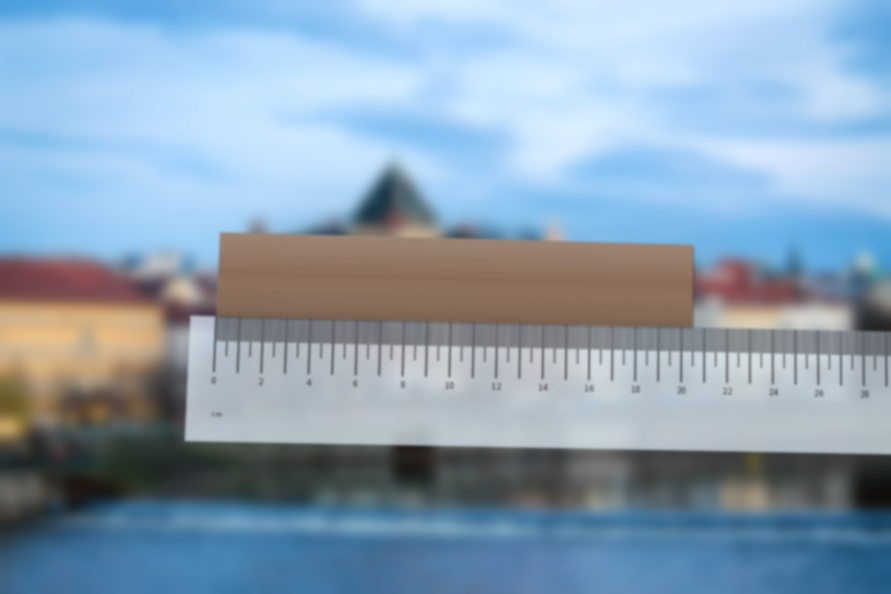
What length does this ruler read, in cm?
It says 20.5 cm
